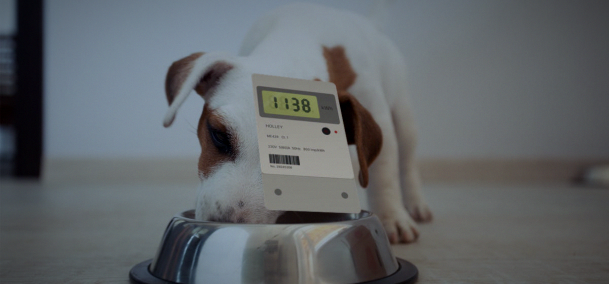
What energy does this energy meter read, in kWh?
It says 1138 kWh
